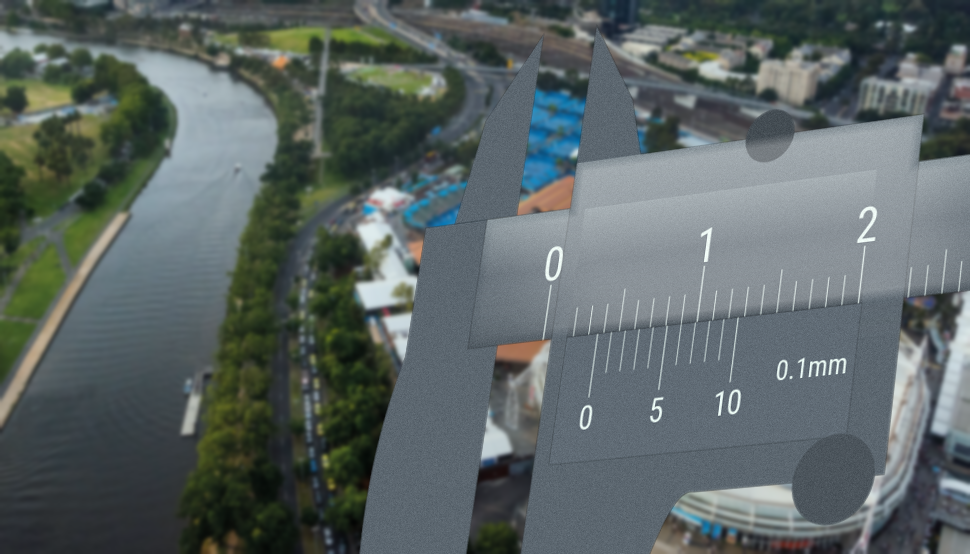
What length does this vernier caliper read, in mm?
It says 3.6 mm
